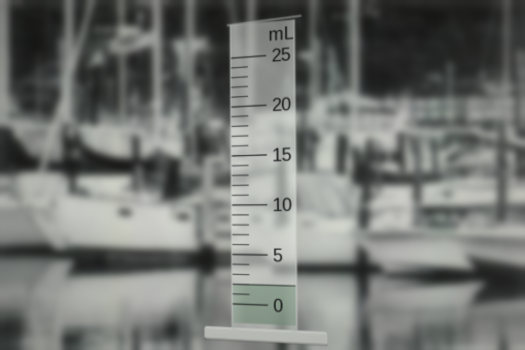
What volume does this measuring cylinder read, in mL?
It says 2 mL
